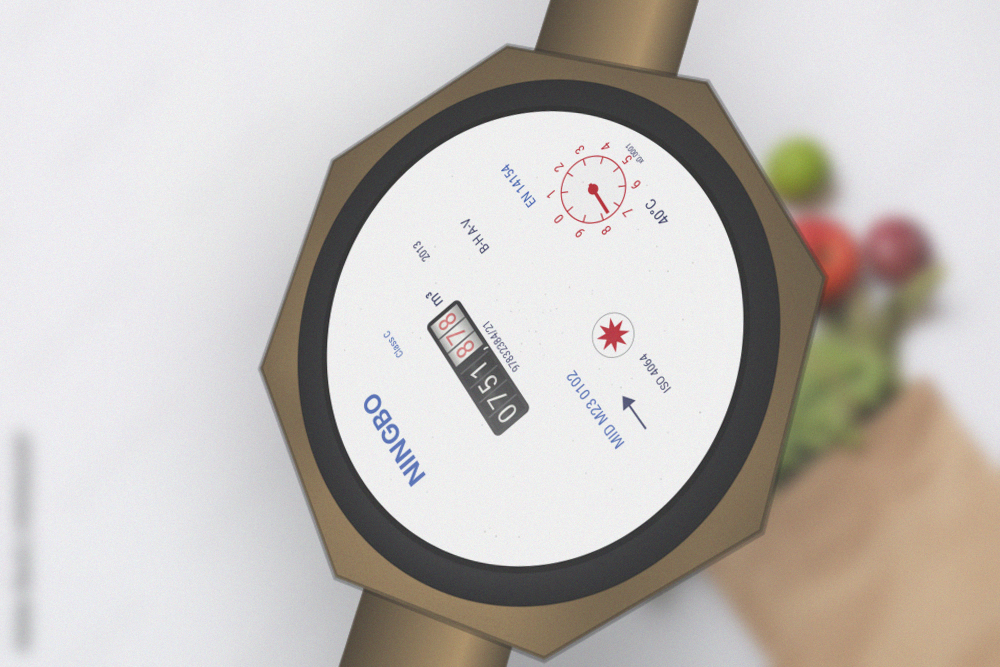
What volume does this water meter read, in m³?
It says 751.8787 m³
